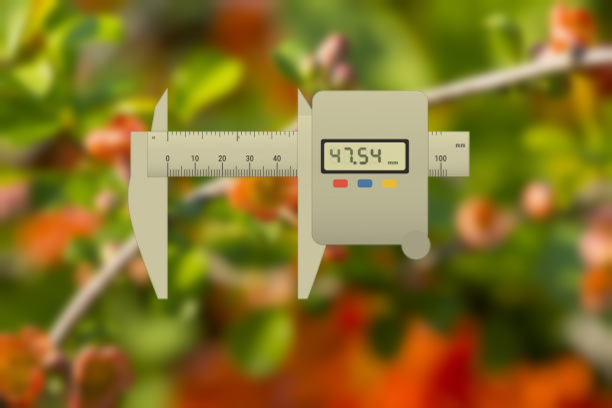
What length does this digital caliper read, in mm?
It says 47.54 mm
